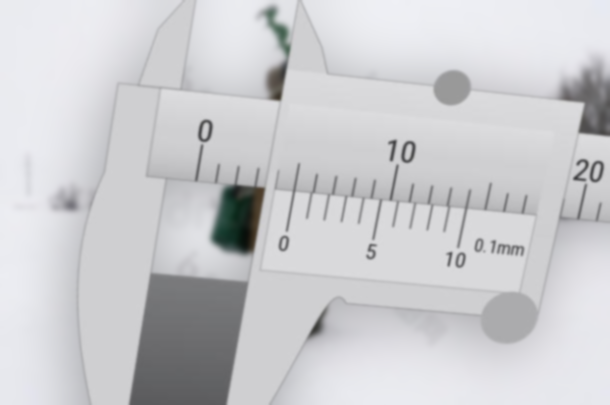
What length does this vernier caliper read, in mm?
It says 5.0 mm
